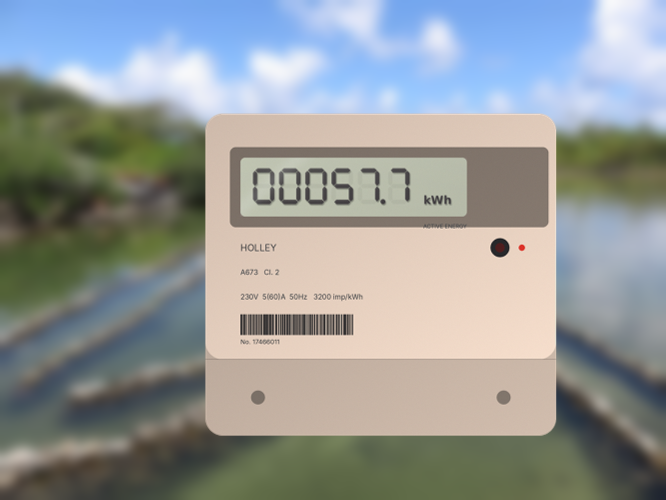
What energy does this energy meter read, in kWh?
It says 57.7 kWh
